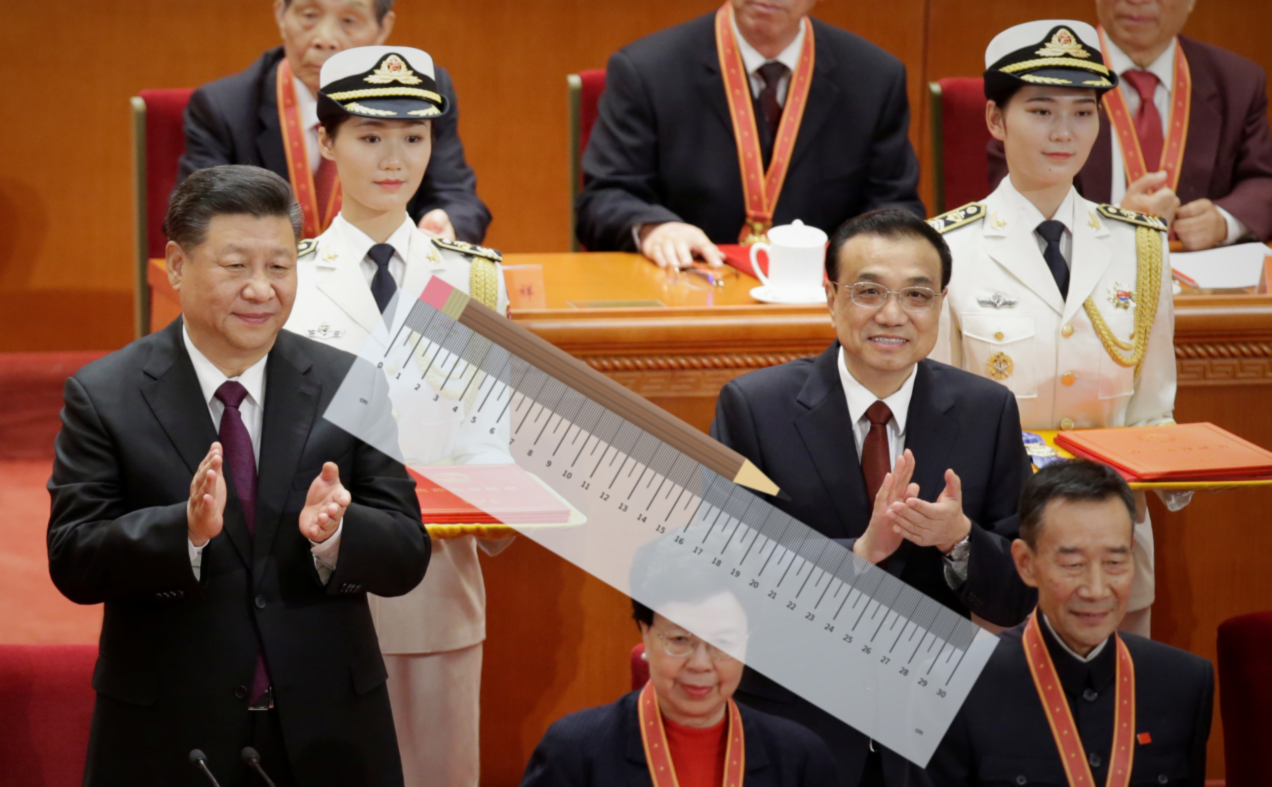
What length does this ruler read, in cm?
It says 19.5 cm
